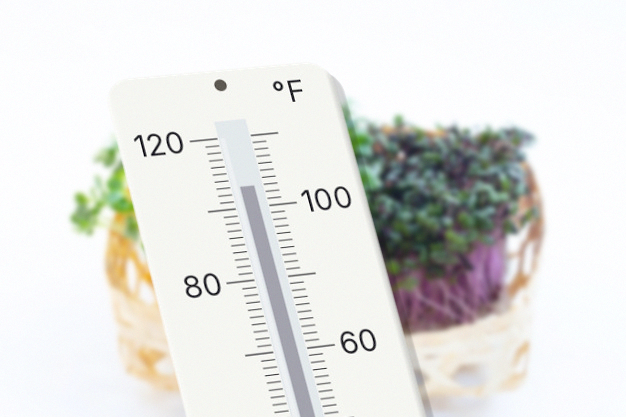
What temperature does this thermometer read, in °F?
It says 106 °F
